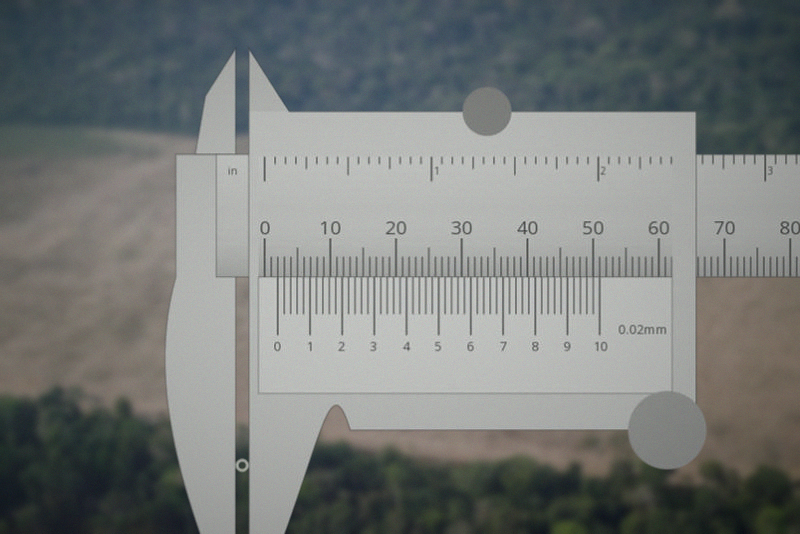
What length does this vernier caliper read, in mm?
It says 2.0 mm
